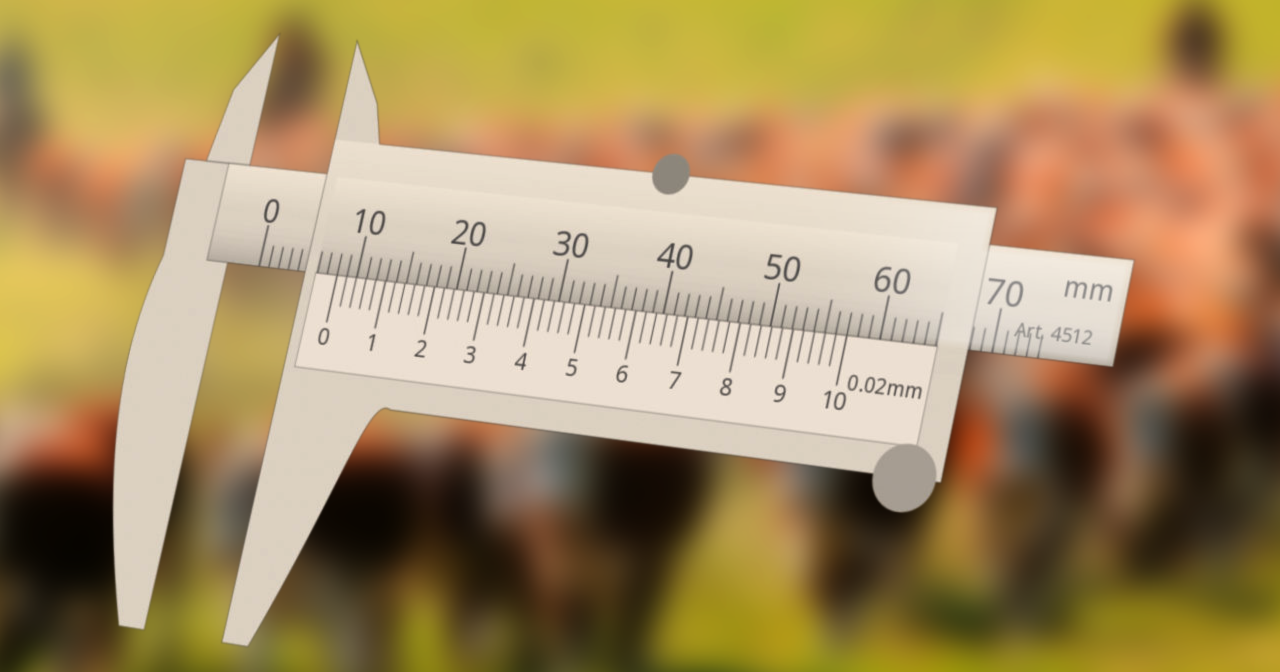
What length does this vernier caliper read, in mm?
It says 8.0 mm
